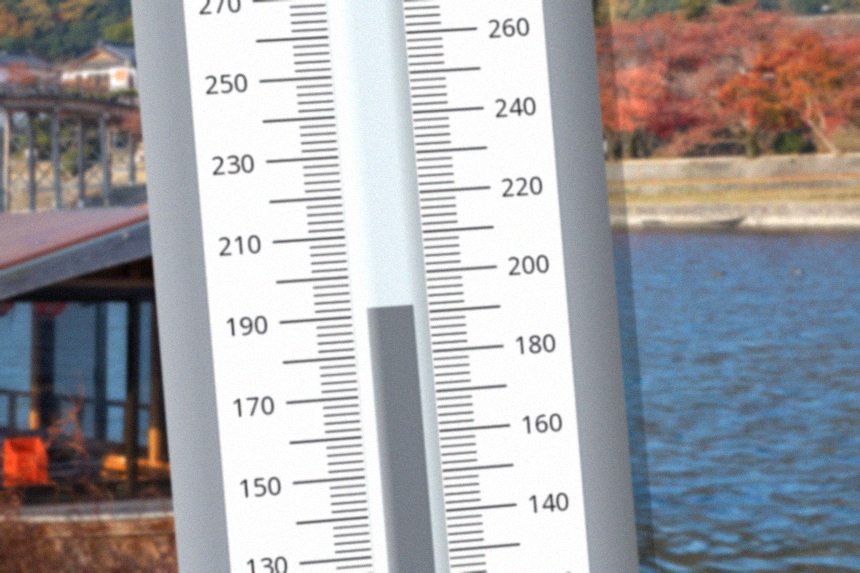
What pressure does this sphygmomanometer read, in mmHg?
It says 192 mmHg
